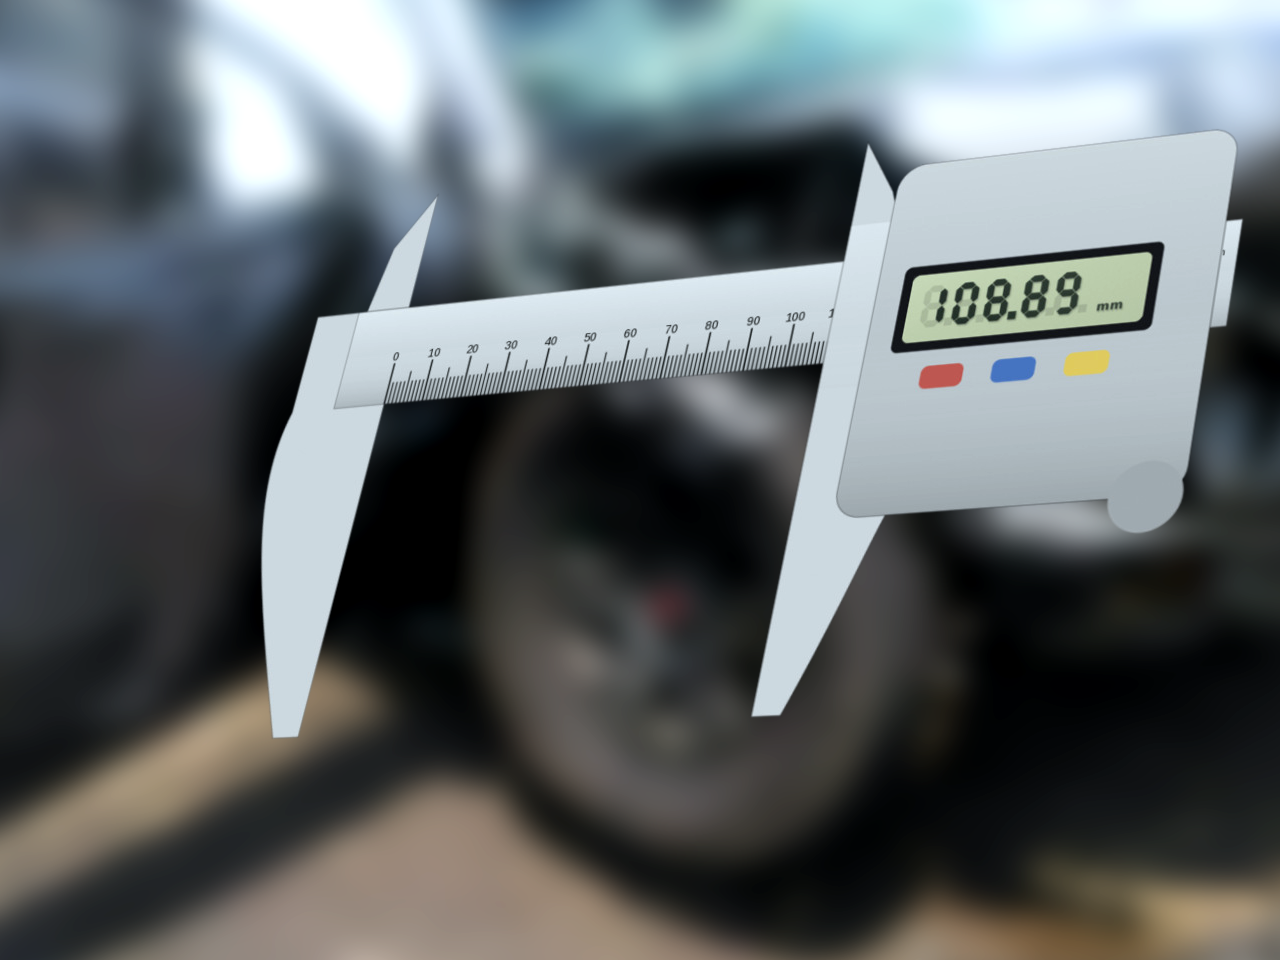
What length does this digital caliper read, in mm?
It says 108.89 mm
